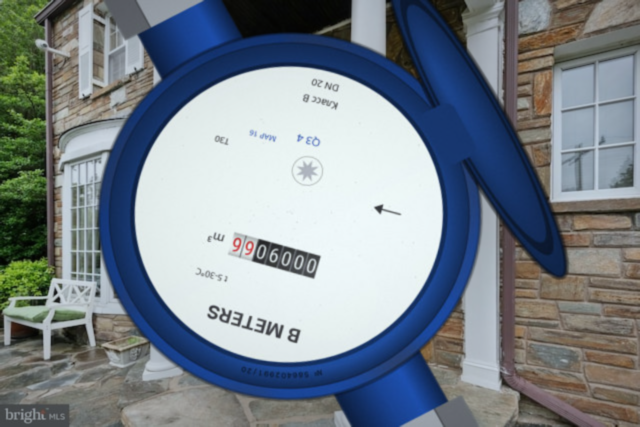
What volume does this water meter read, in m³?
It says 90.66 m³
